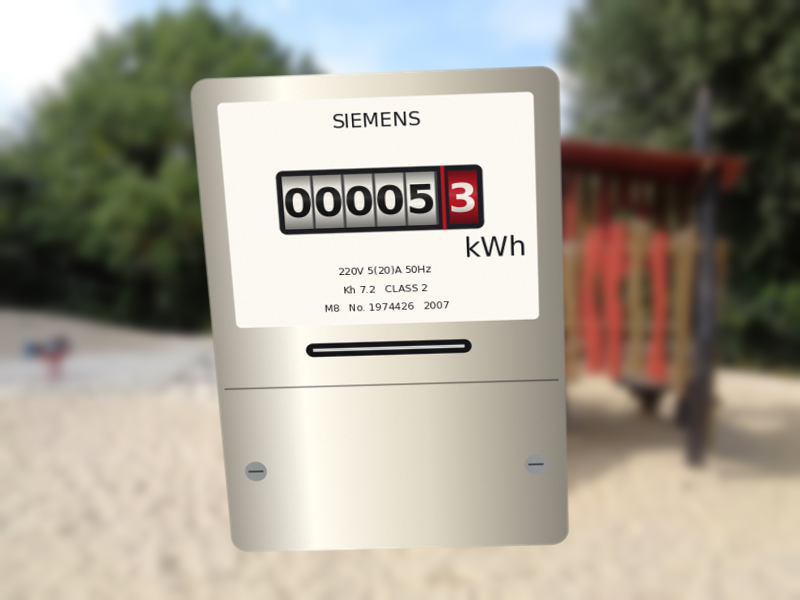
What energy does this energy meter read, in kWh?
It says 5.3 kWh
